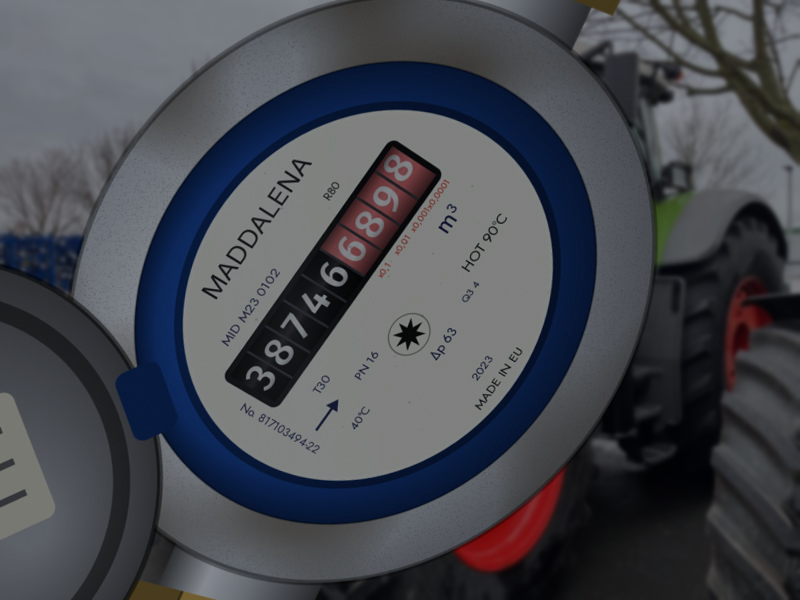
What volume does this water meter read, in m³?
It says 38746.6898 m³
